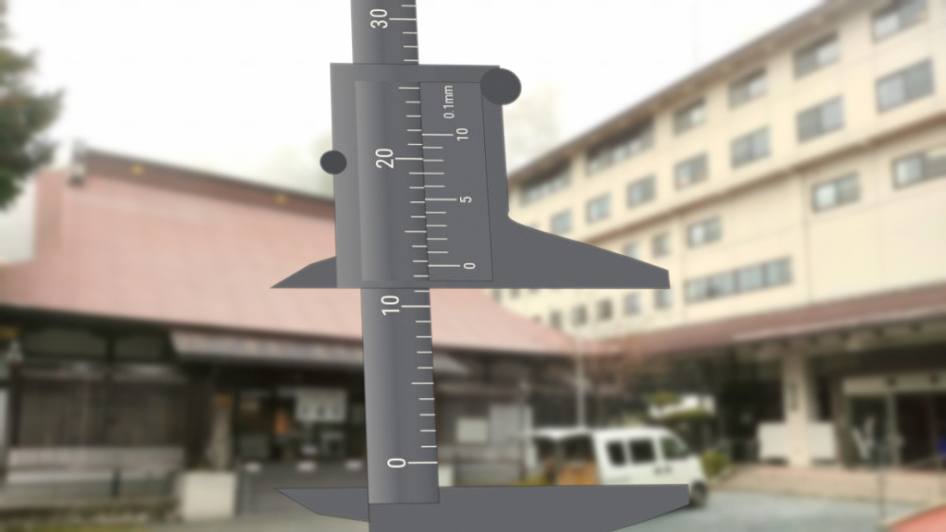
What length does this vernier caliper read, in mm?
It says 12.7 mm
